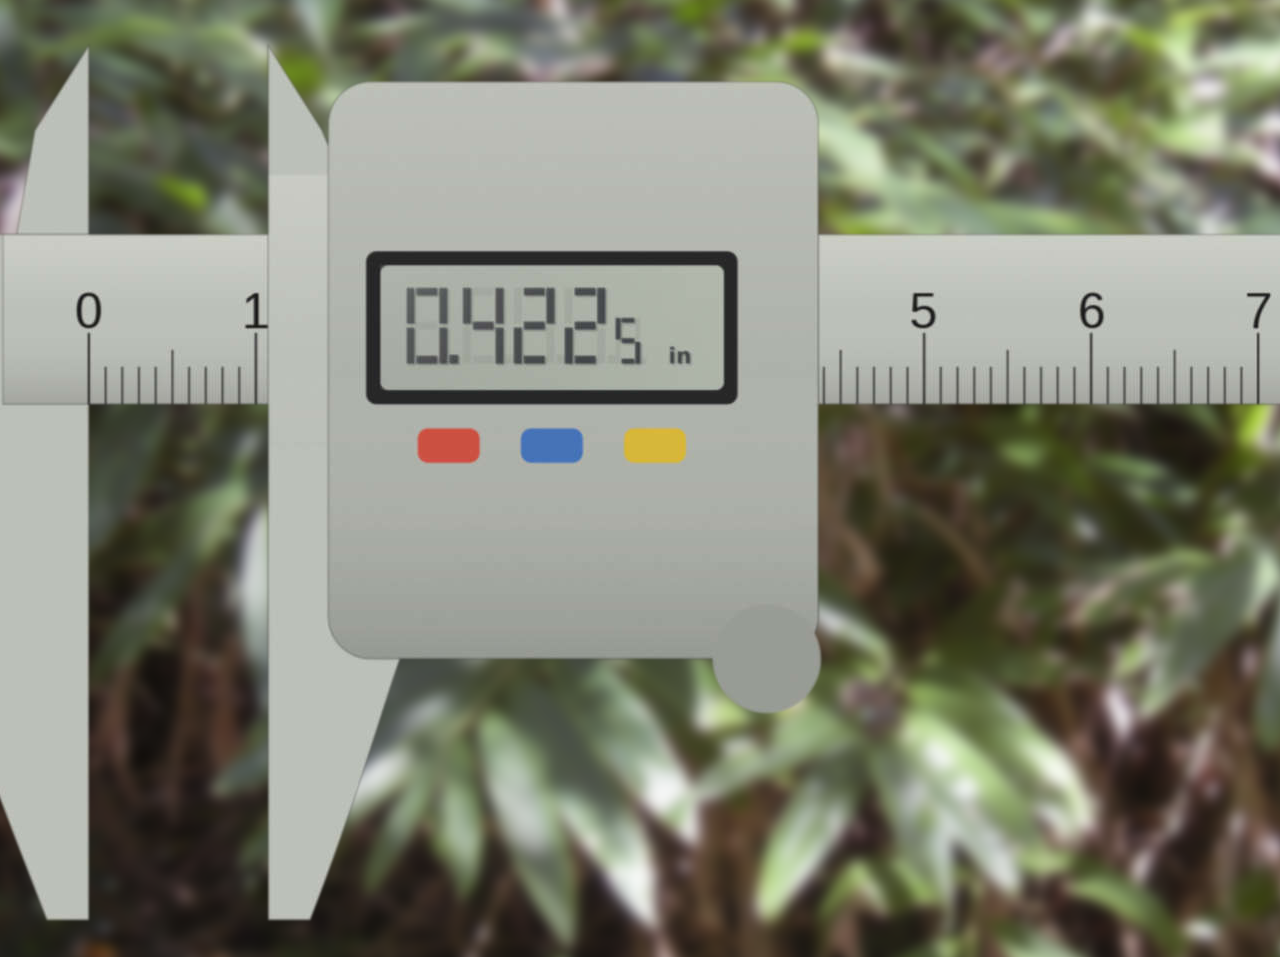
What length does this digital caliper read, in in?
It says 0.4225 in
